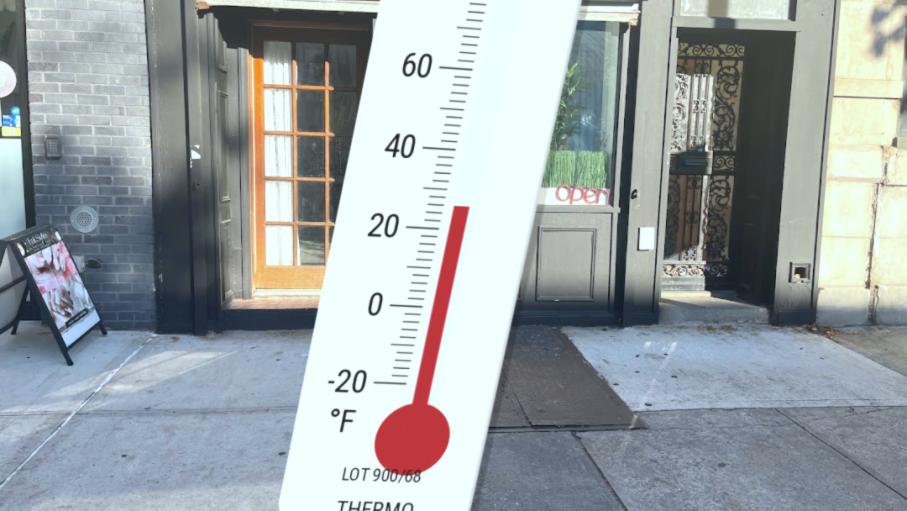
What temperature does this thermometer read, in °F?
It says 26 °F
